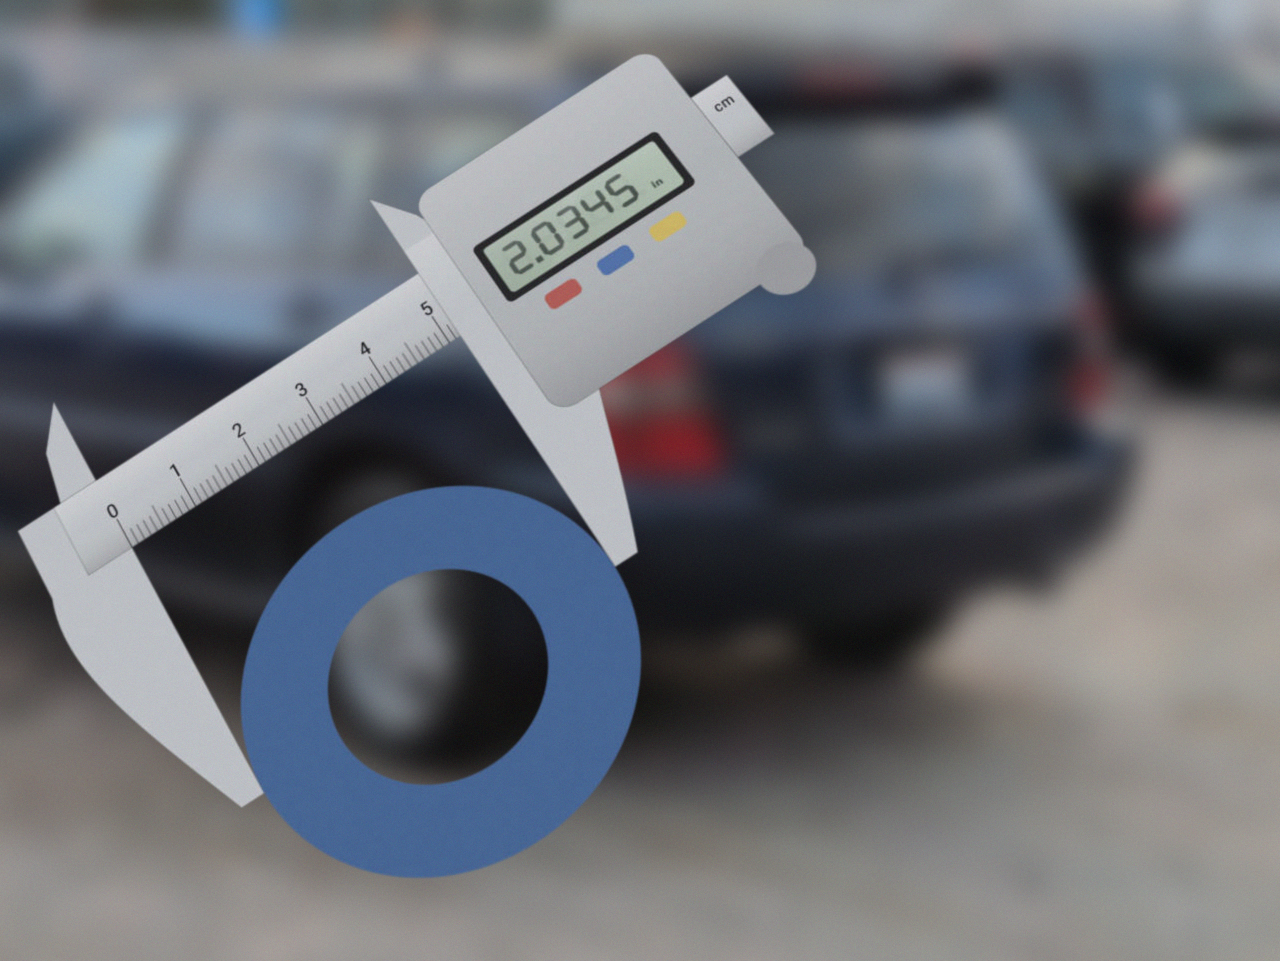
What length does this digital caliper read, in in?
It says 2.0345 in
